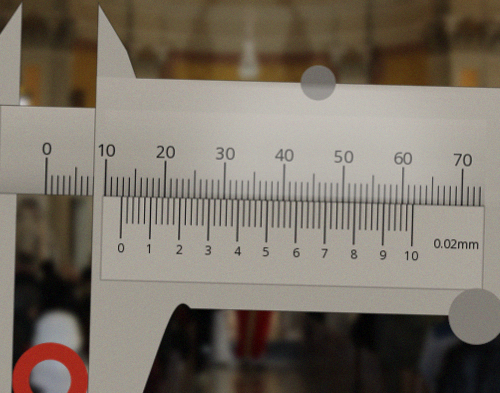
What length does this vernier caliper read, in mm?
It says 12.8 mm
